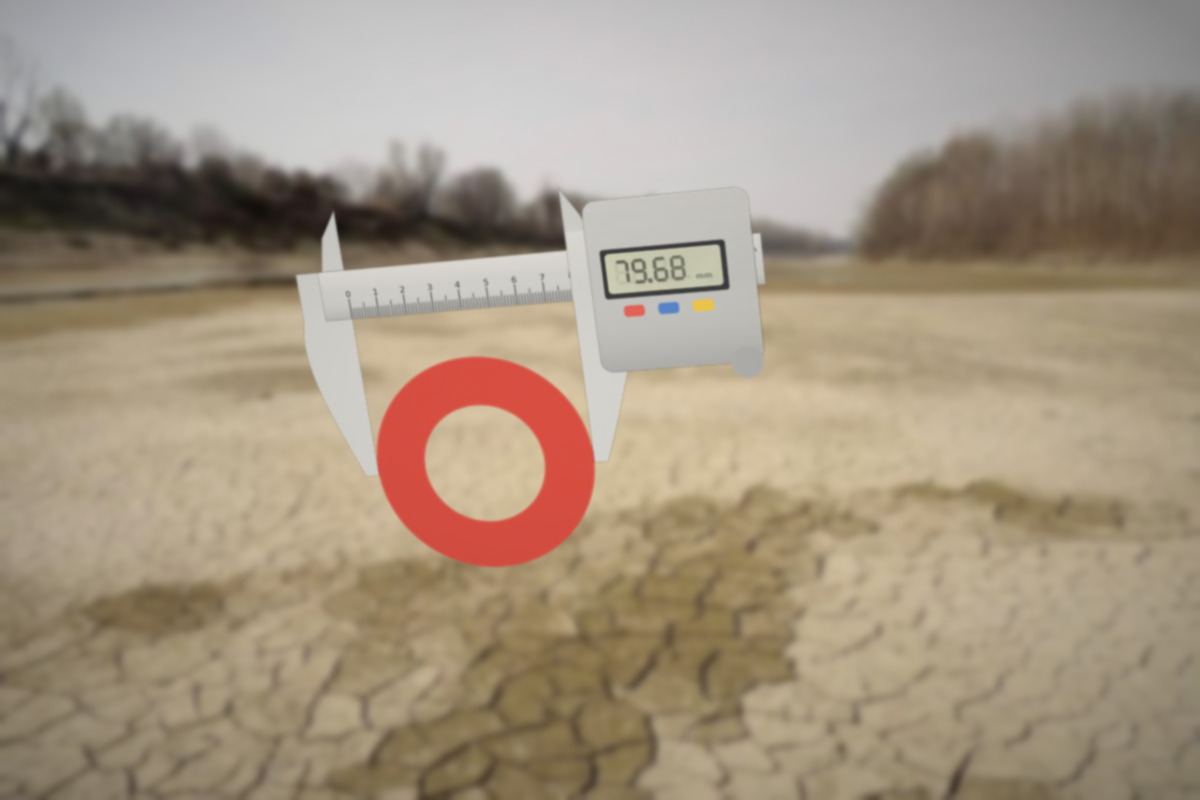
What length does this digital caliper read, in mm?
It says 79.68 mm
